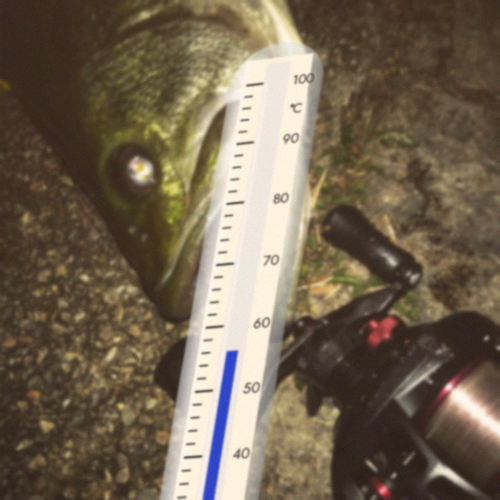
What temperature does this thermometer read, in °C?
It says 56 °C
